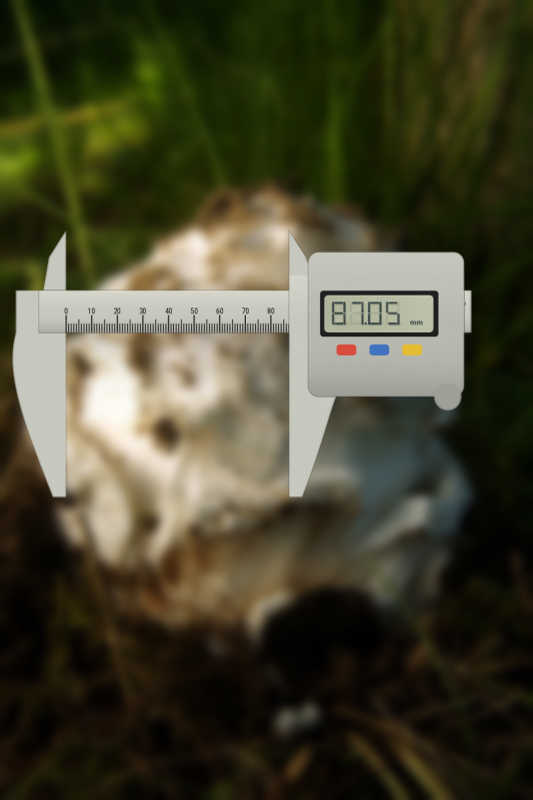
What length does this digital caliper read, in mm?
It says 87.05 mm
